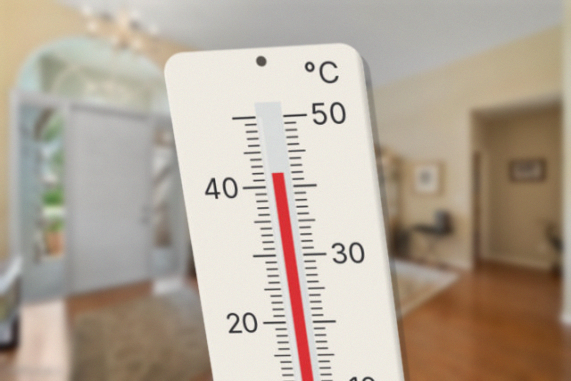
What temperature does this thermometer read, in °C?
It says 42 °C
